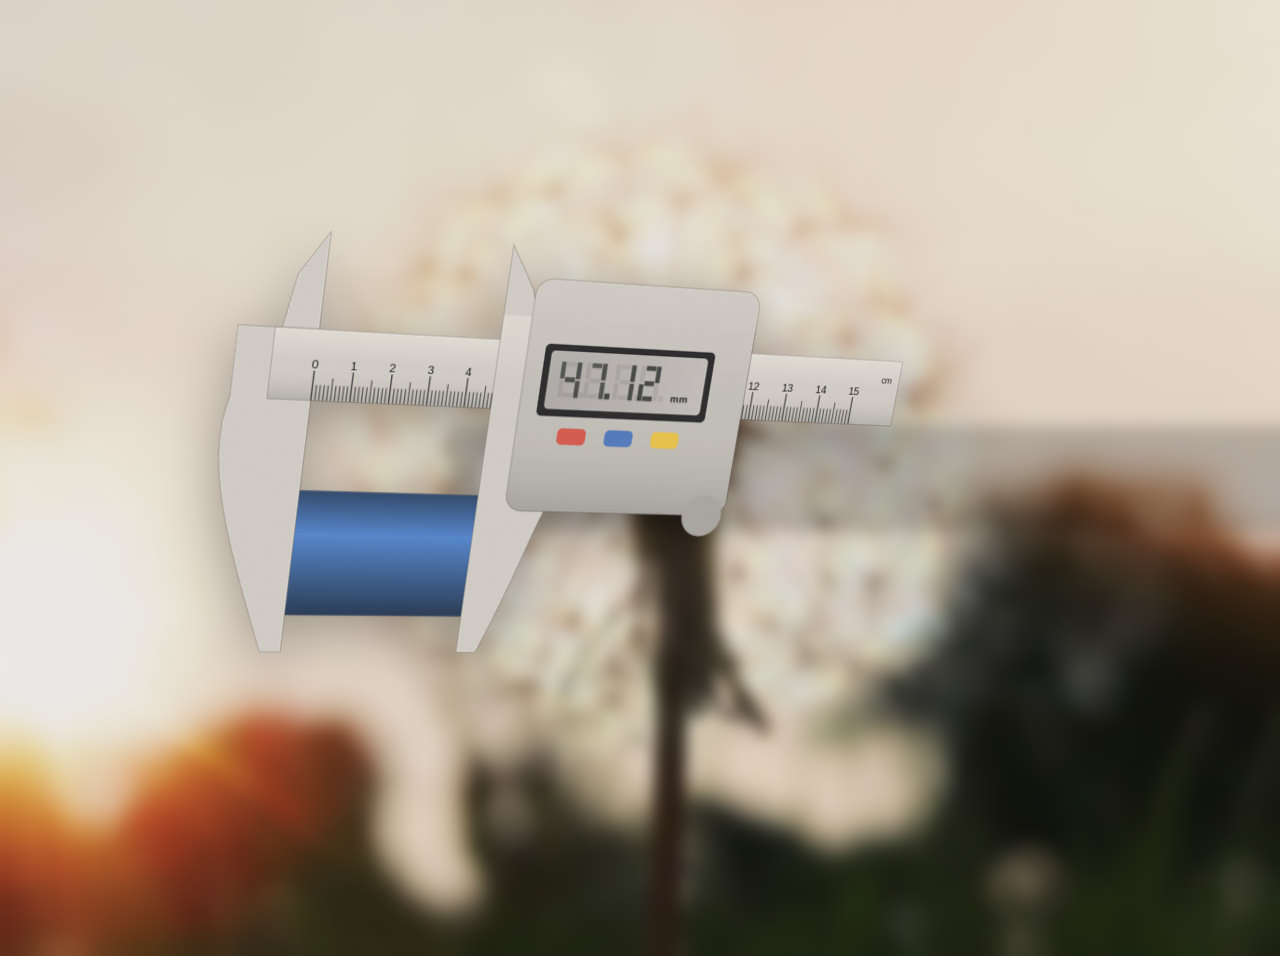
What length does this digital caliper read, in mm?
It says 47.12 mm
